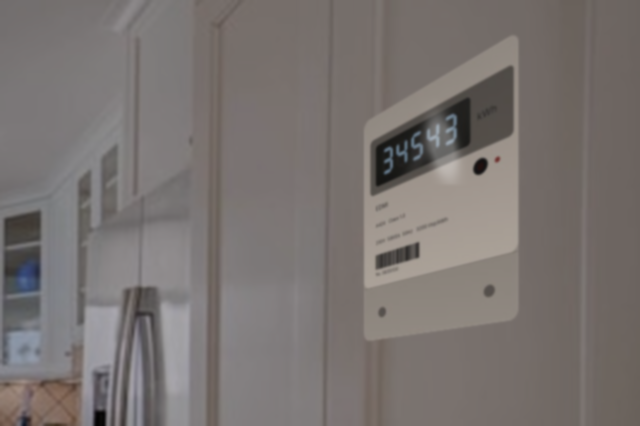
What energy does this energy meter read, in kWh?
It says 34543 kWh
